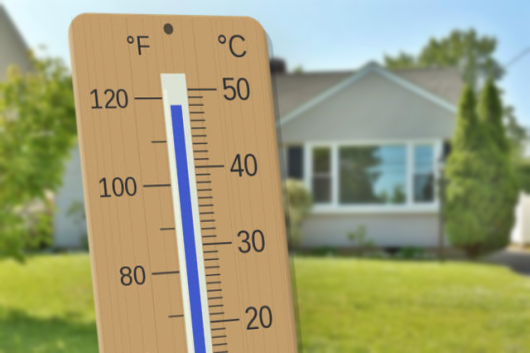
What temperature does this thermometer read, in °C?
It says 48 °C
